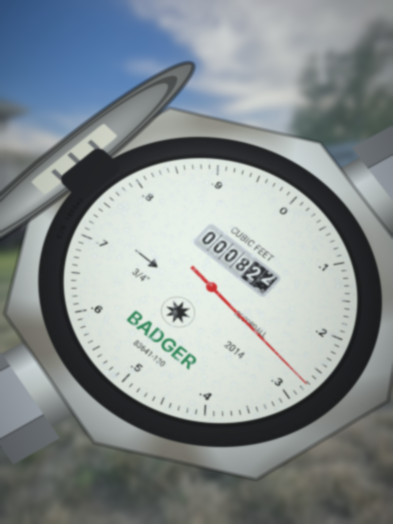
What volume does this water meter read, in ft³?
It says 822.27 ft³
